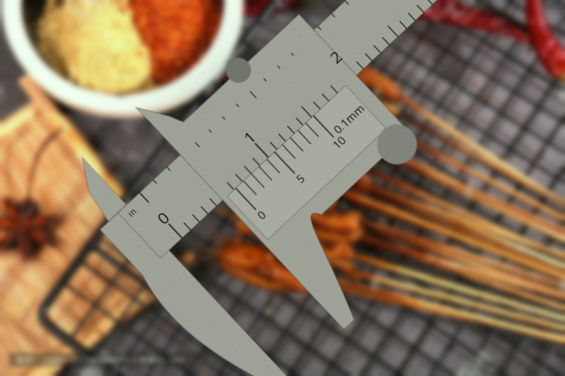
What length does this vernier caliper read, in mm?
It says 6.2 mm
